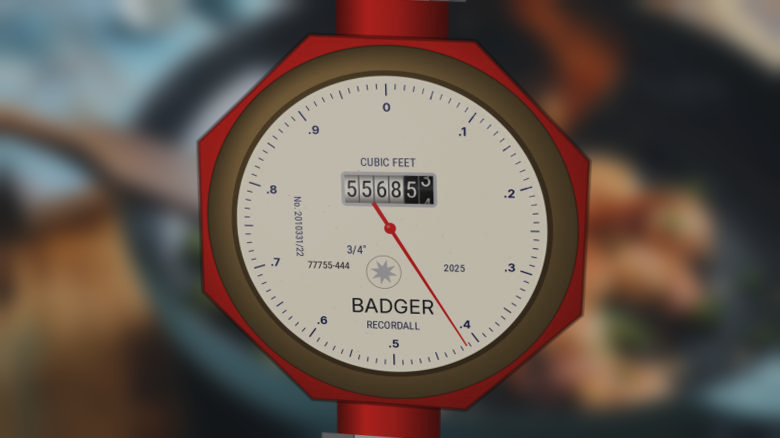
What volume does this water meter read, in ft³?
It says 556853.41 ft³
